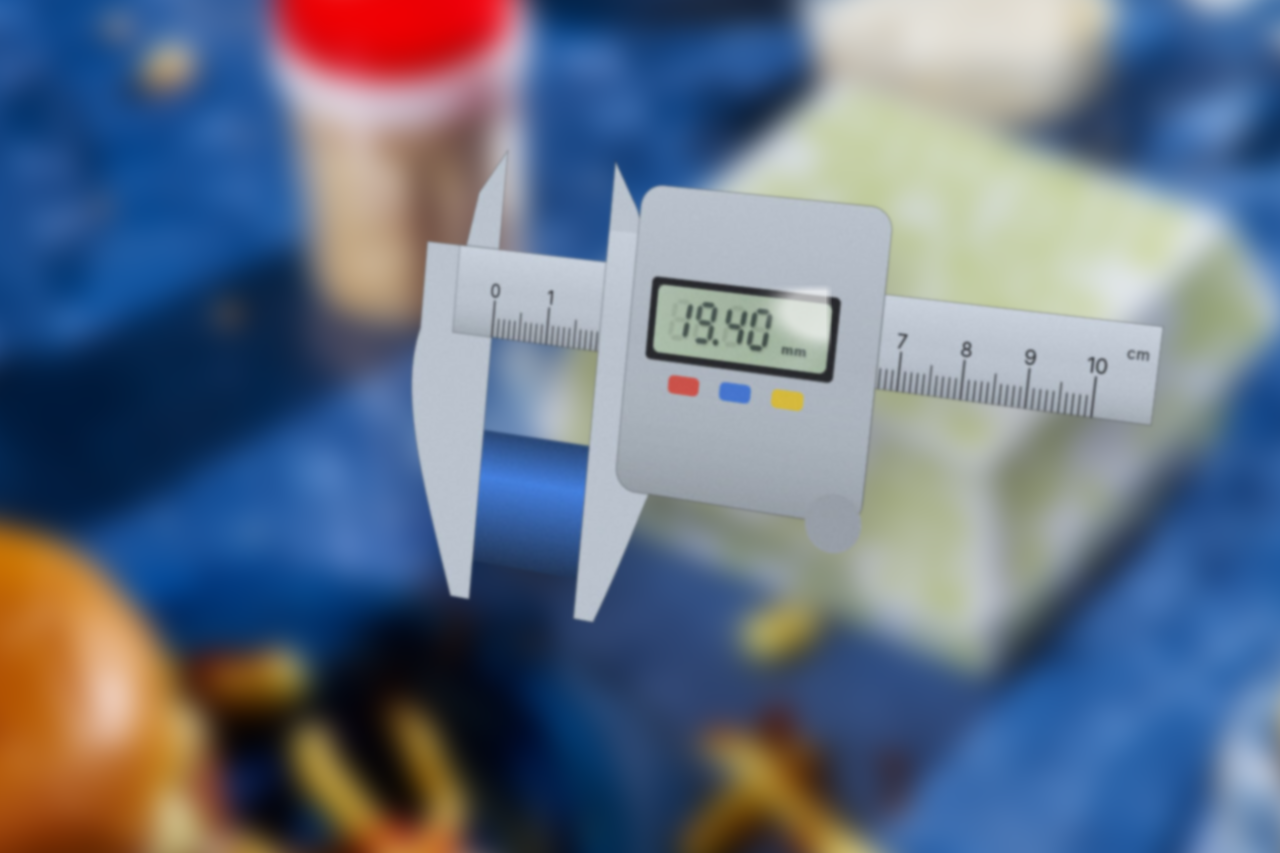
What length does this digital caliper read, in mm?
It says 19.40 mm
